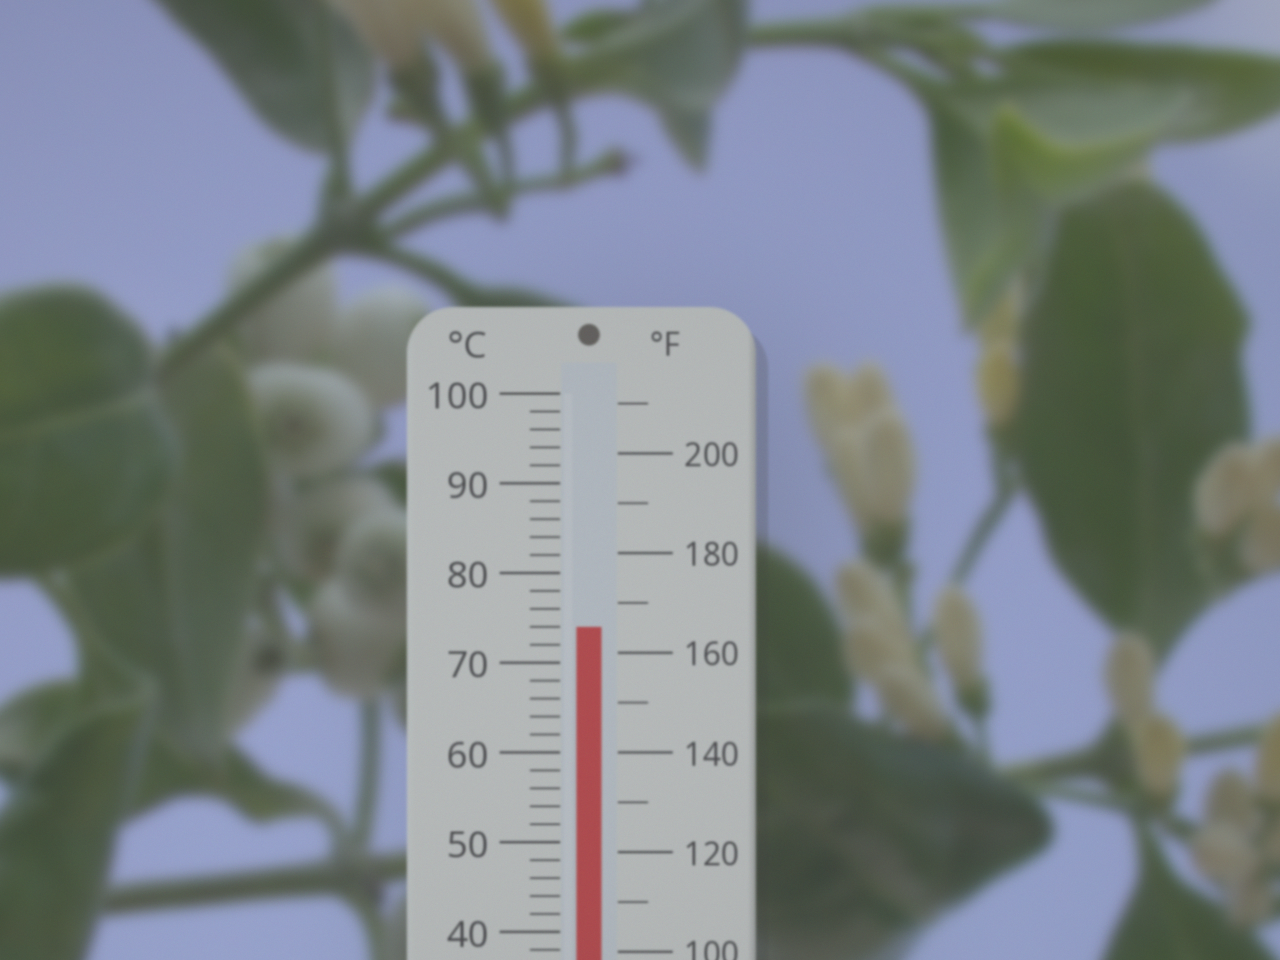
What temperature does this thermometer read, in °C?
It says 74 °C
